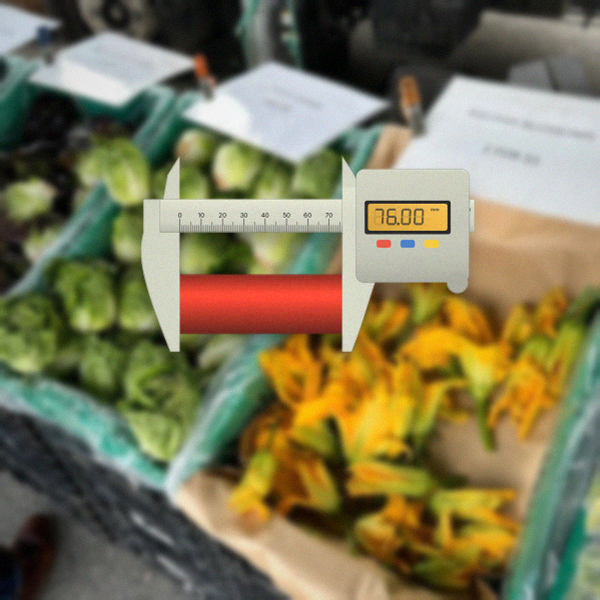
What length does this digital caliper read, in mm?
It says 76.00 mm
